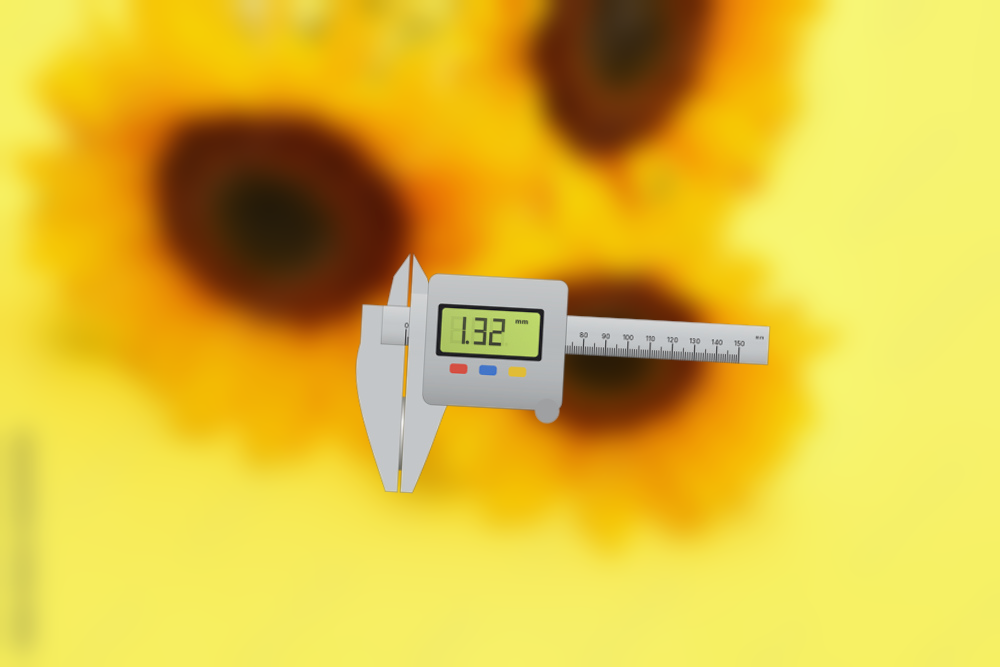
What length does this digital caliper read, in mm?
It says 1.32 mm
